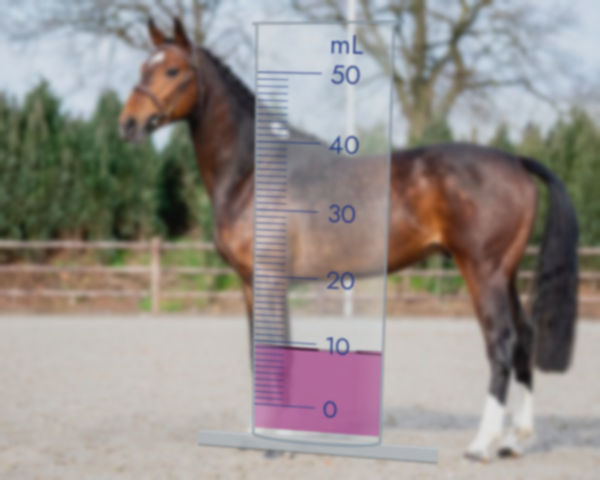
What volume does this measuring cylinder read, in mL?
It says 9 mL
